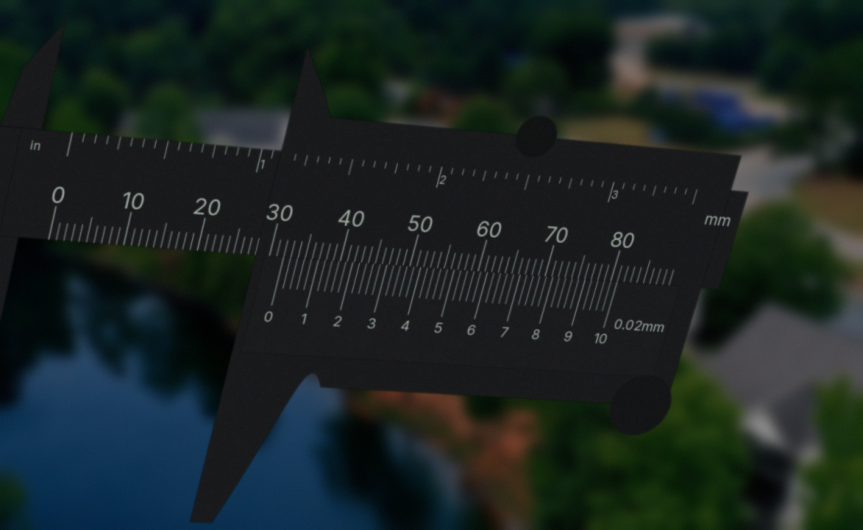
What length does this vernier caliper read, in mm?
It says 32.0 mm
